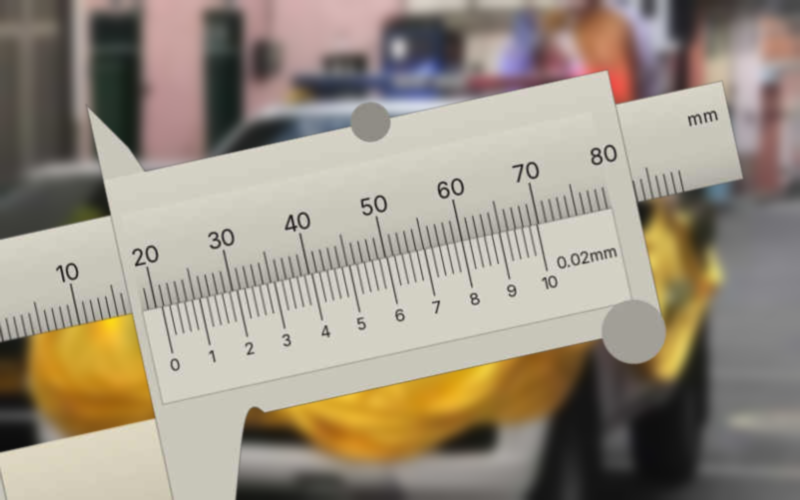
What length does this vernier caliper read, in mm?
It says 20.8 mm
